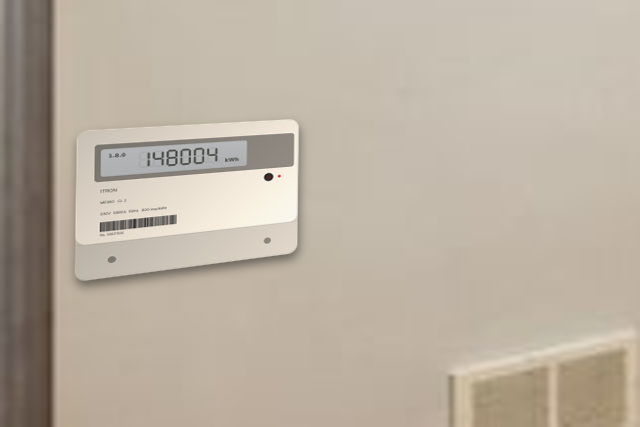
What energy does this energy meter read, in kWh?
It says 148004 kWh
